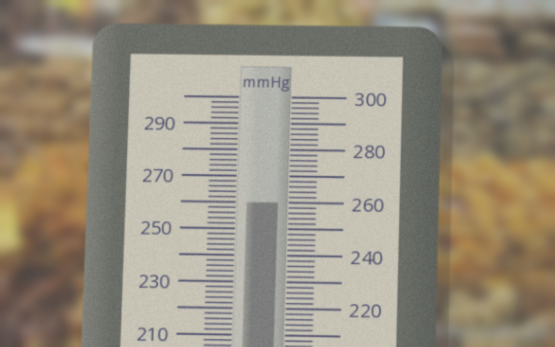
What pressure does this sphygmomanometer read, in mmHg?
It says 260 mmHg
